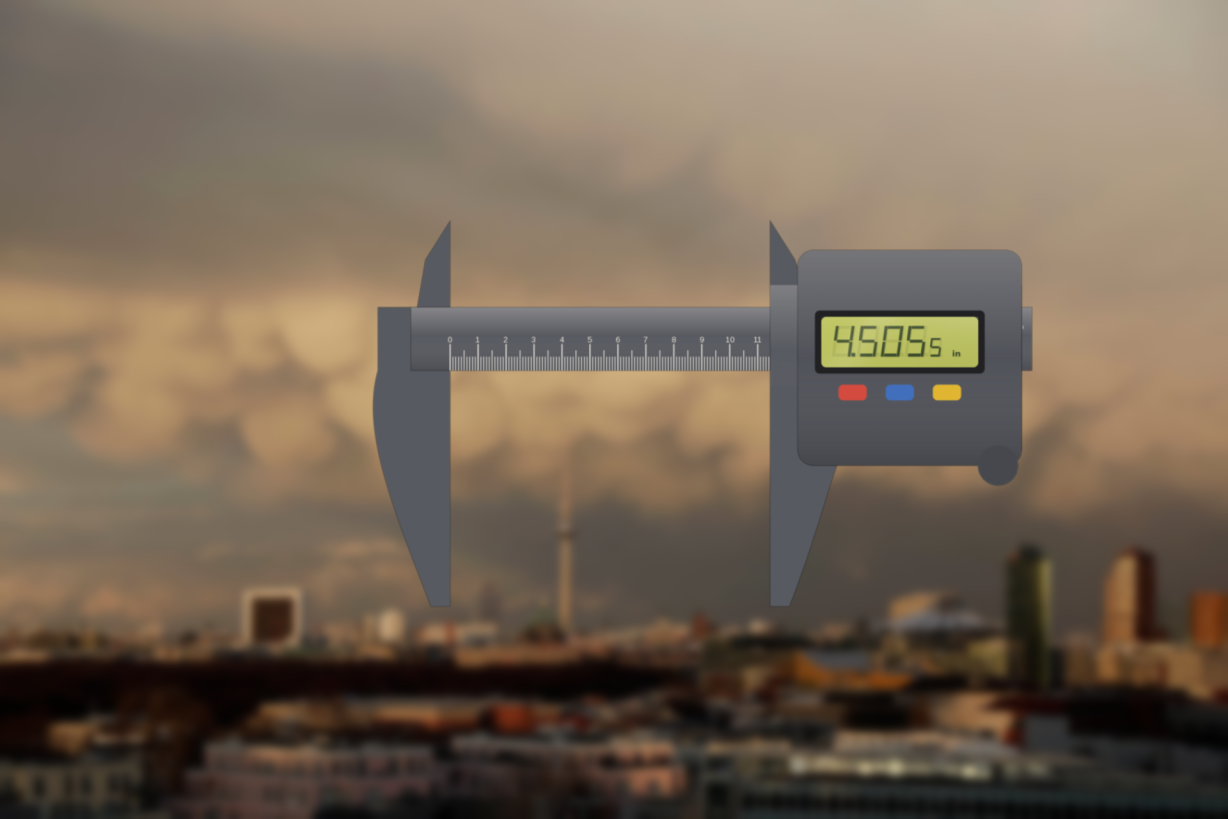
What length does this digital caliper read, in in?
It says 4.5055 in
